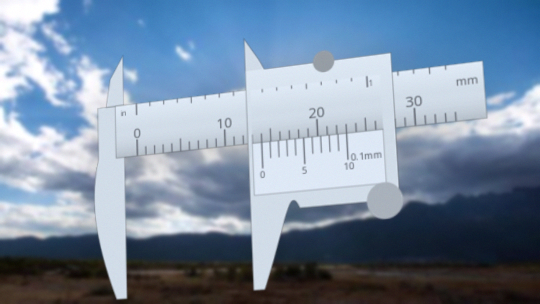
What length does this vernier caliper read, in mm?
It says 14.0 mm
